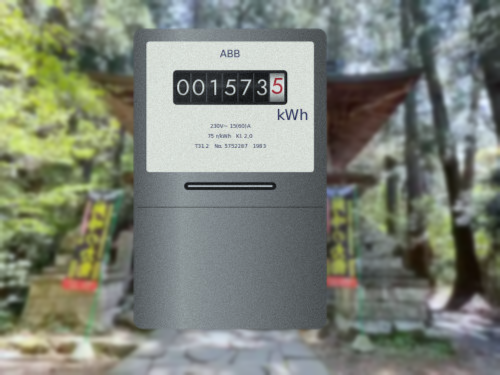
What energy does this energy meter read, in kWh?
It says 1573.5 kWh
